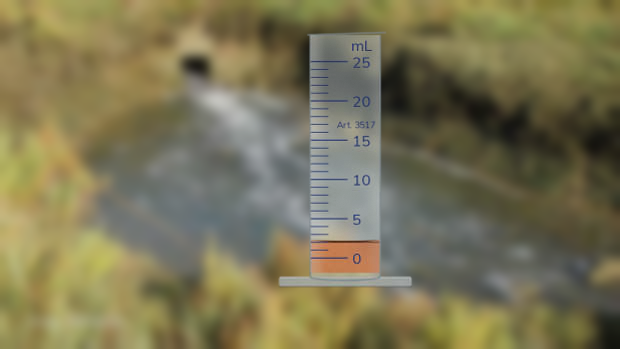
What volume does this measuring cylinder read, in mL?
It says 2 mL
